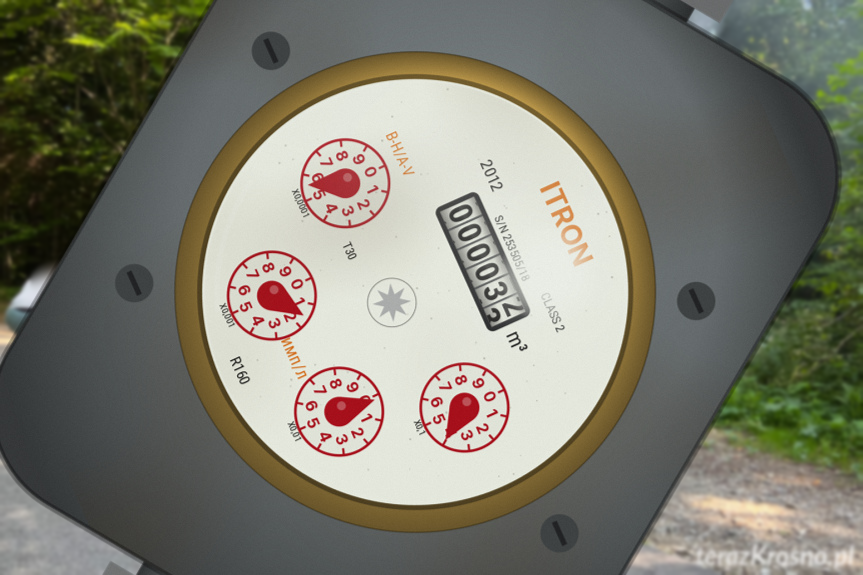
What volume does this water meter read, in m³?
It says 32.4015 m³
